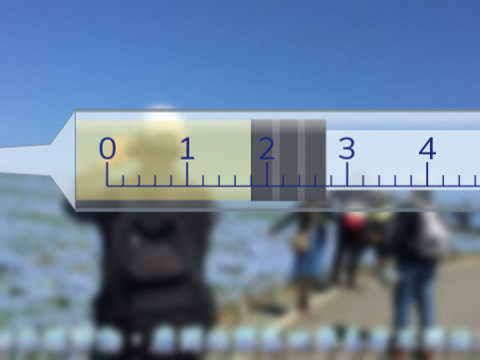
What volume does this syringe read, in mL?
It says 1.8 mL
